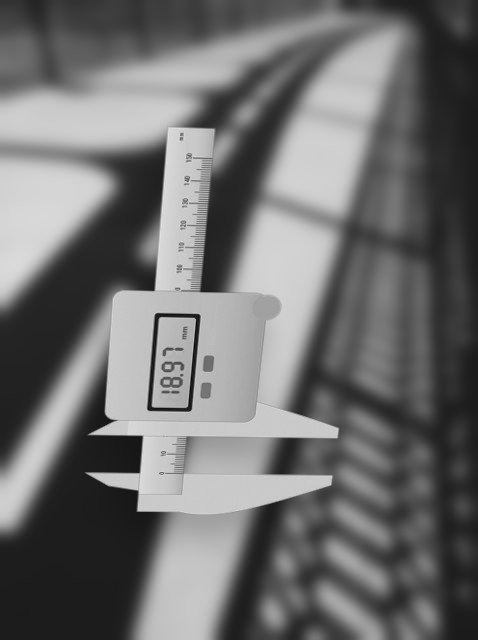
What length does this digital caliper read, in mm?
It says 18.97 mm
